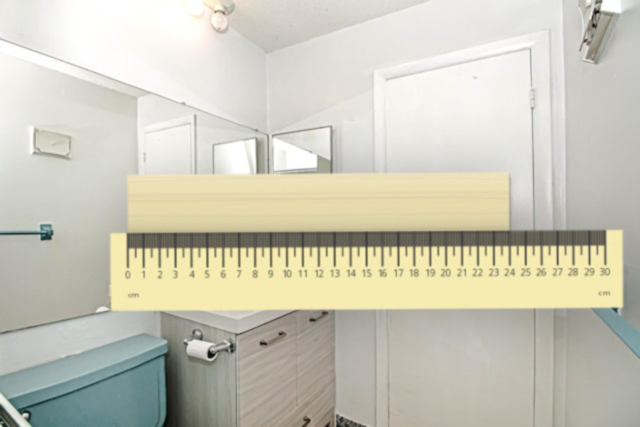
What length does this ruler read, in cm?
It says 24 cm
